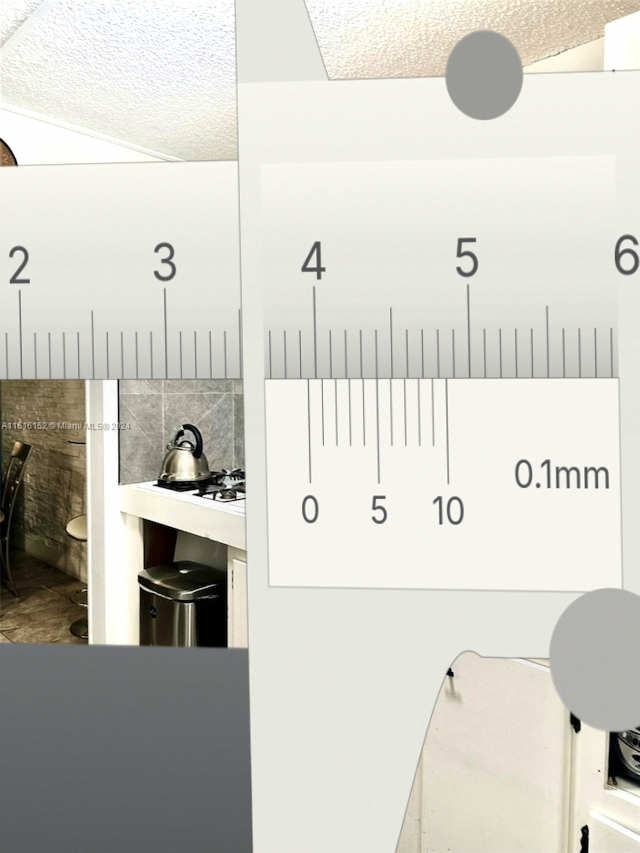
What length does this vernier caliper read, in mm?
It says 39.5 mm
